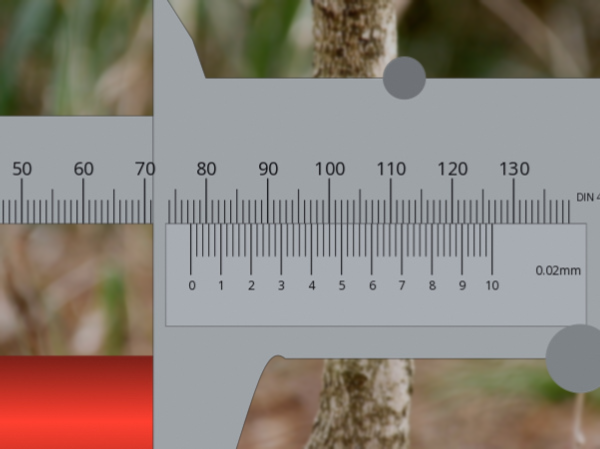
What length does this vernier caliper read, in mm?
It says 77.5 mm
